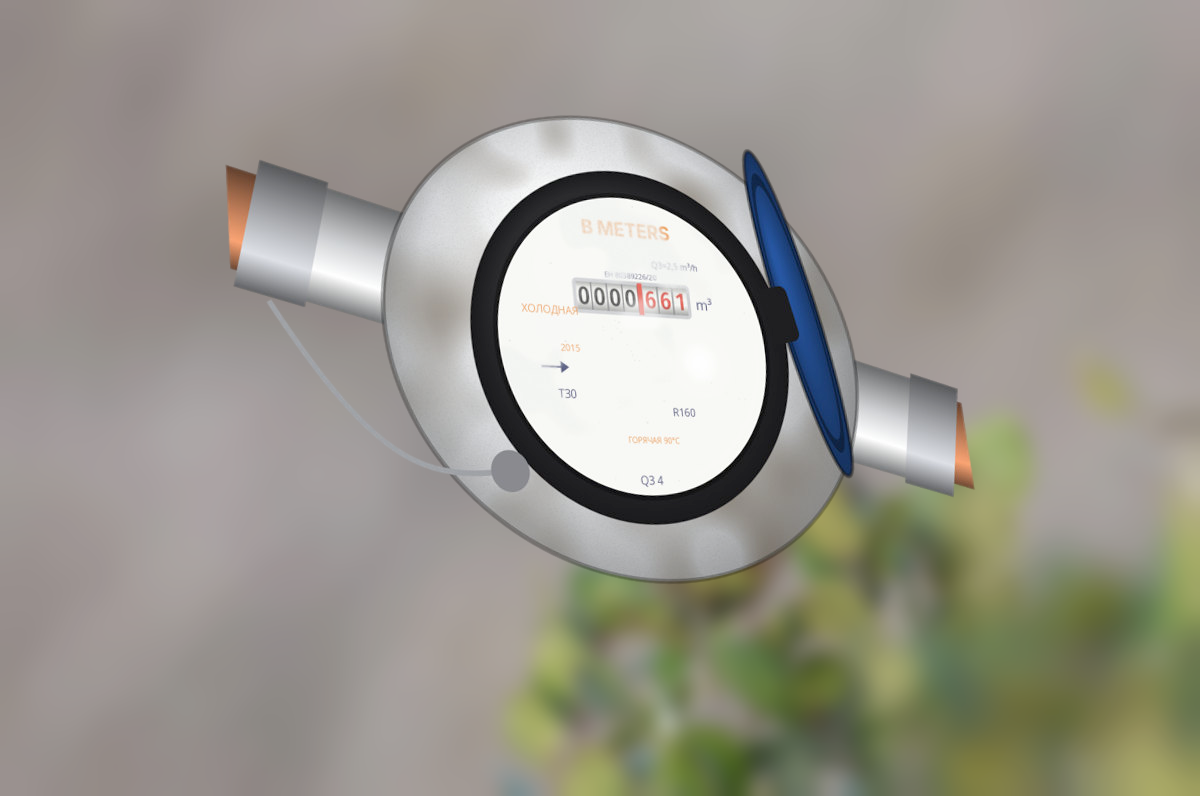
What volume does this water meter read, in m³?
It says 0.661 m³
